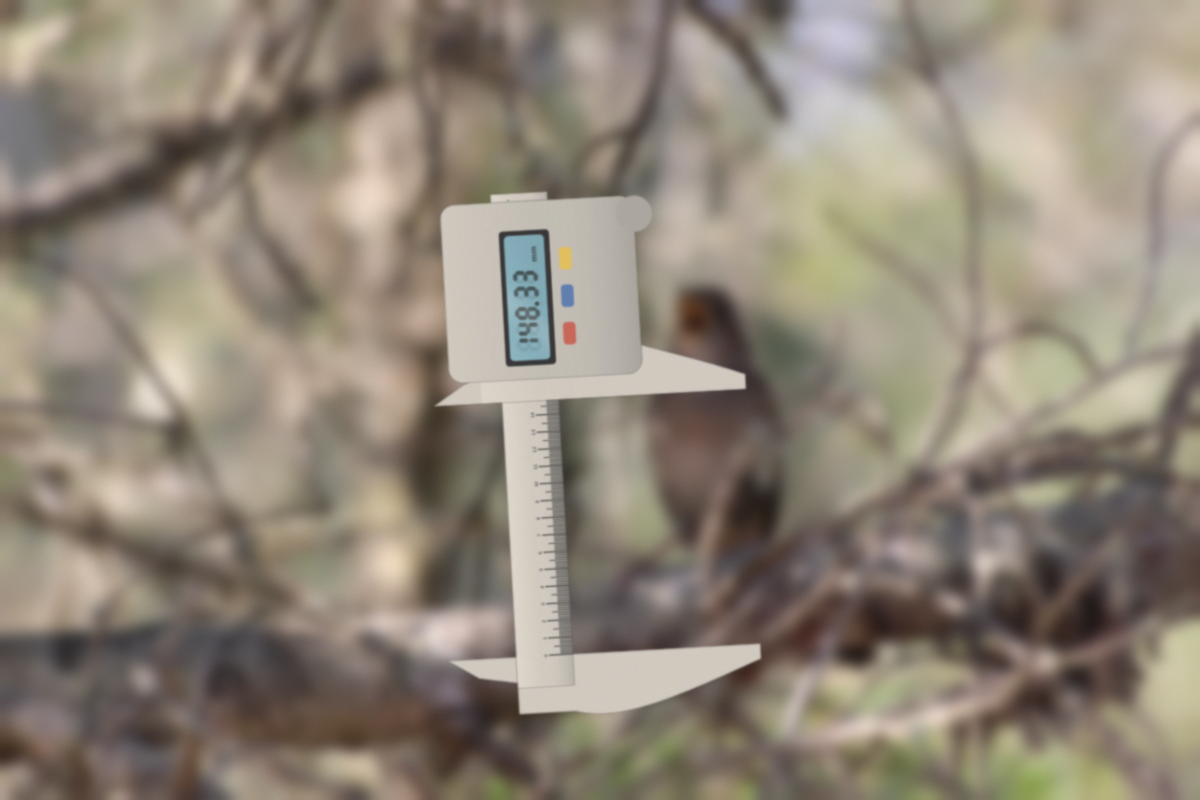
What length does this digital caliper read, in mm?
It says 148.33 mm
